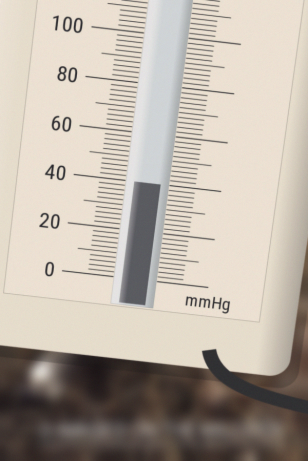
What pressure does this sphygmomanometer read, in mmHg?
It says 40 mmHg
